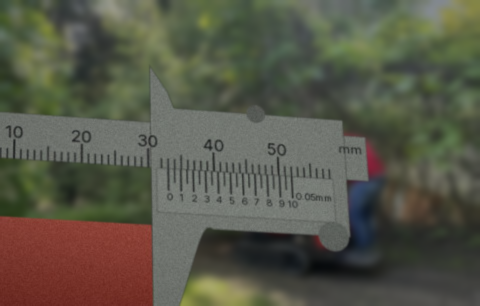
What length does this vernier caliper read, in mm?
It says 33.0 mm
